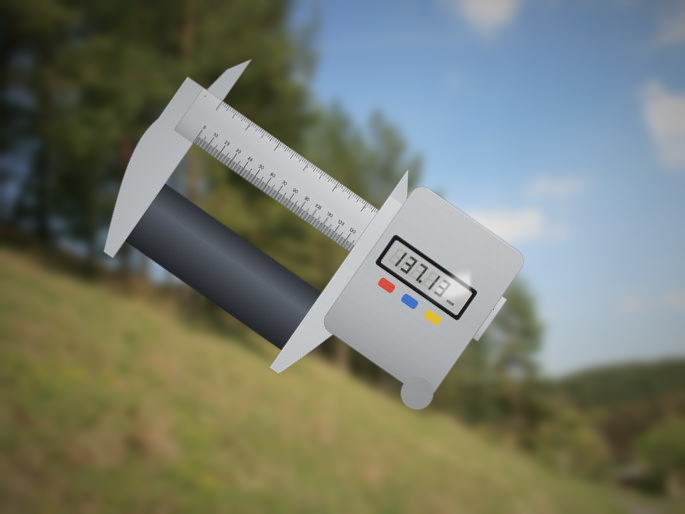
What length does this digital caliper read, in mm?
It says 137.13 mm
